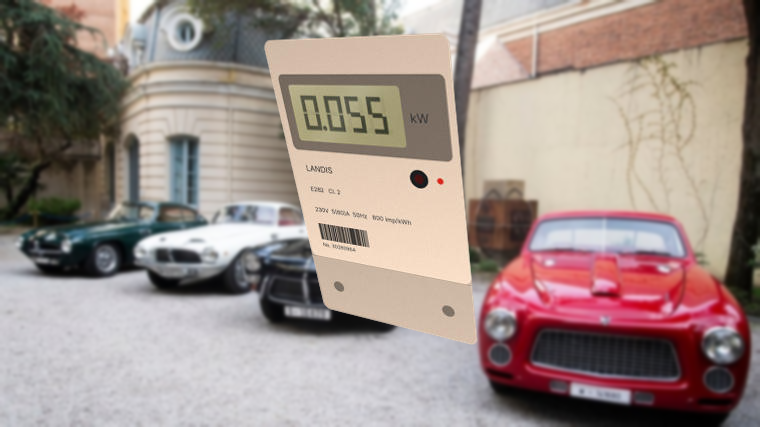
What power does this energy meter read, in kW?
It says 0.055 kW
